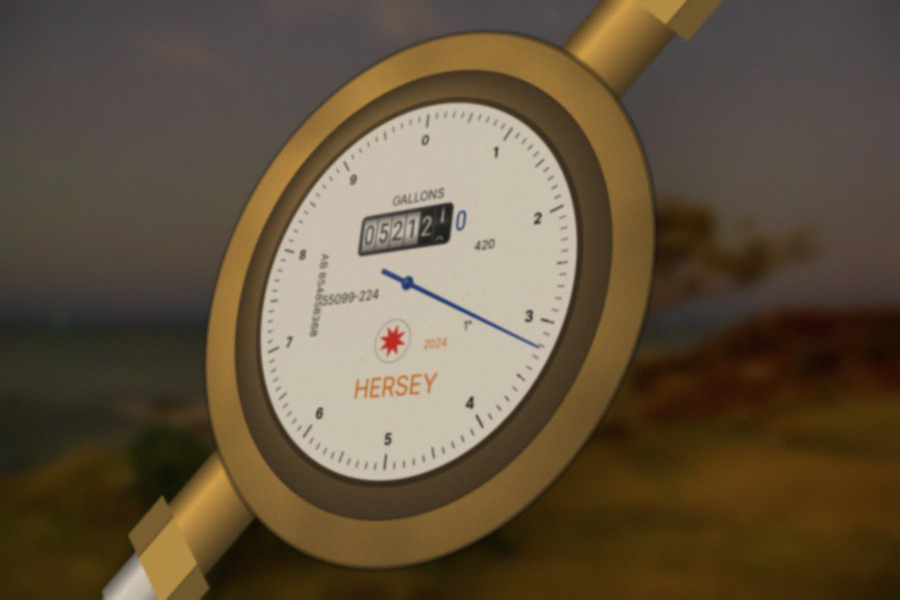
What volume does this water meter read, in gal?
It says 521213.2 gal
